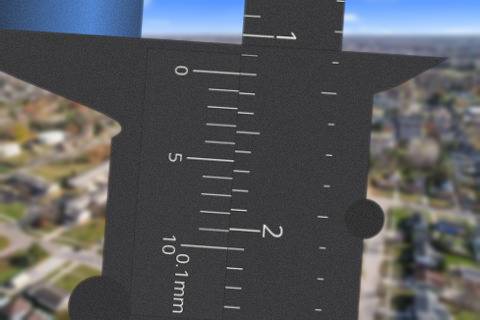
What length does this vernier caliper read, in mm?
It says 12.0 mm
